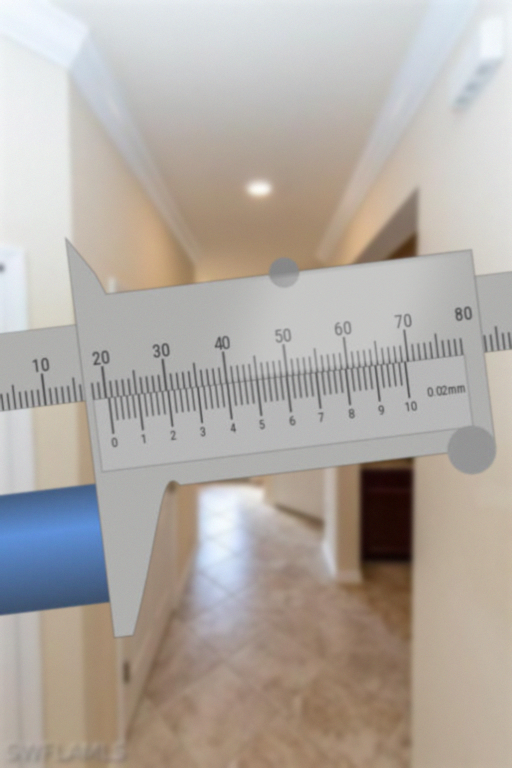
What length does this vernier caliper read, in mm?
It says 20.5 mm
